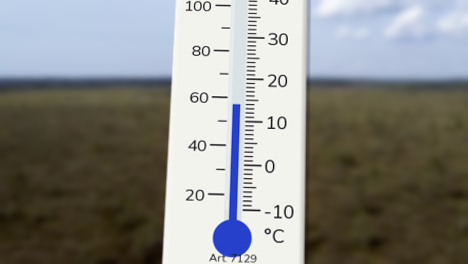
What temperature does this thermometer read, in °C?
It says 14 °C
